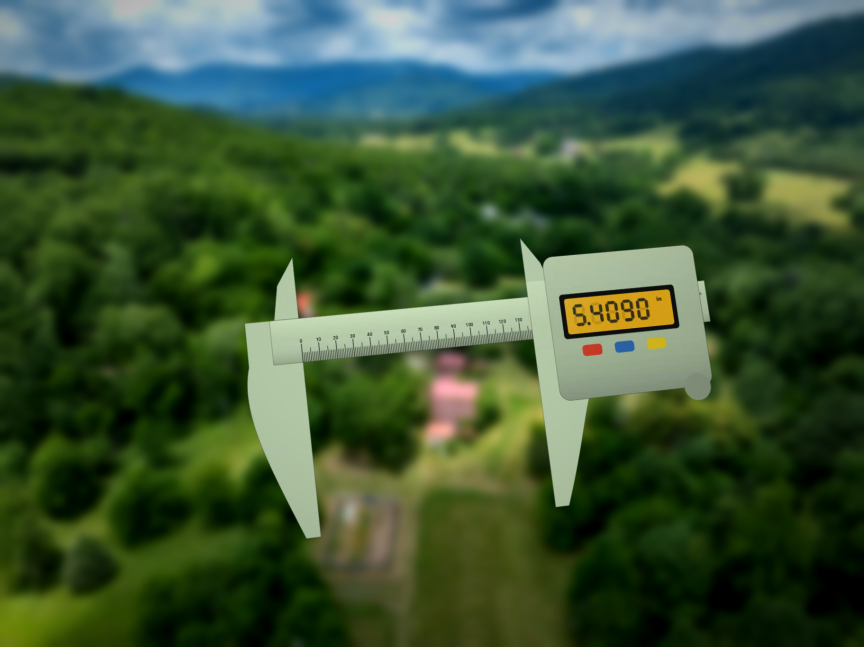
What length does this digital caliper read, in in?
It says 5.4090 in
